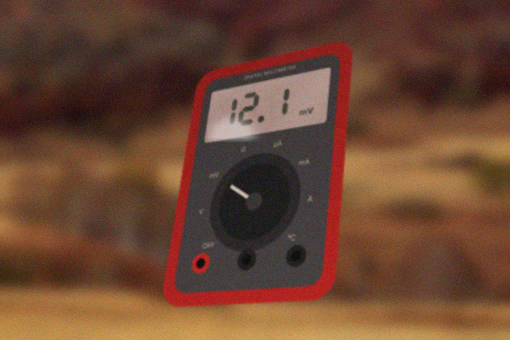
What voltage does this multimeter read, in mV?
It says 12.1 mV
